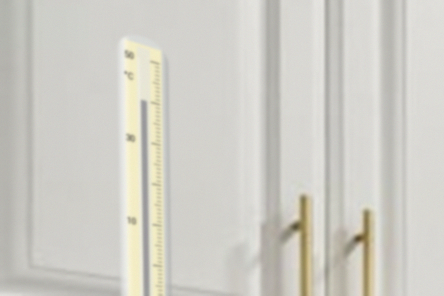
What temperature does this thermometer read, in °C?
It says 40 °C
